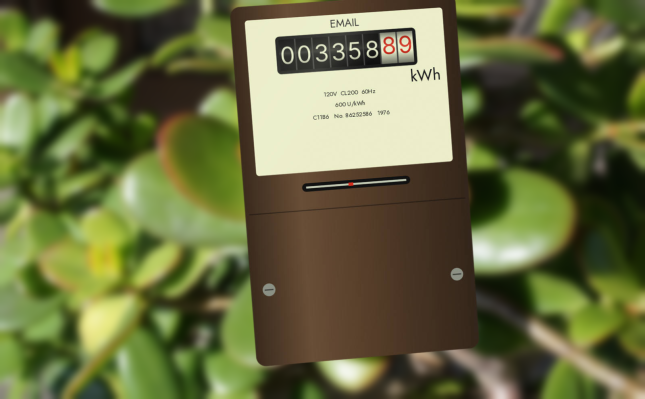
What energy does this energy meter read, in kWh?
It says 3358.89 kWh
